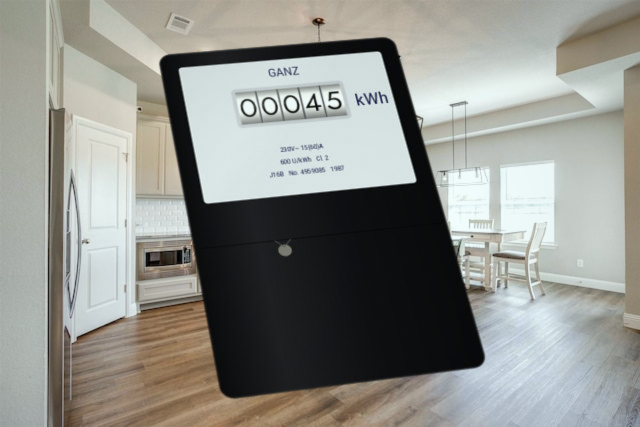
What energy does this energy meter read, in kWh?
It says 45 kWh
